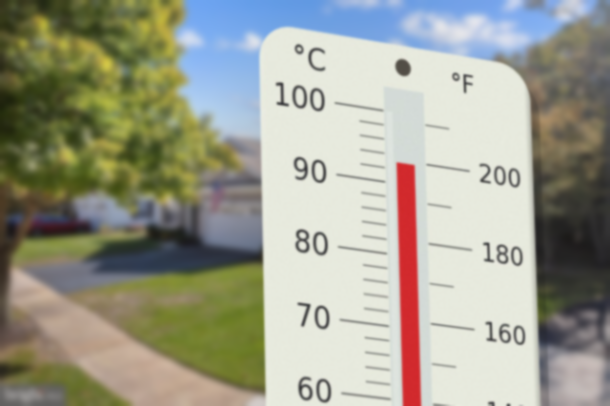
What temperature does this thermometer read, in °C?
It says 93 °C
